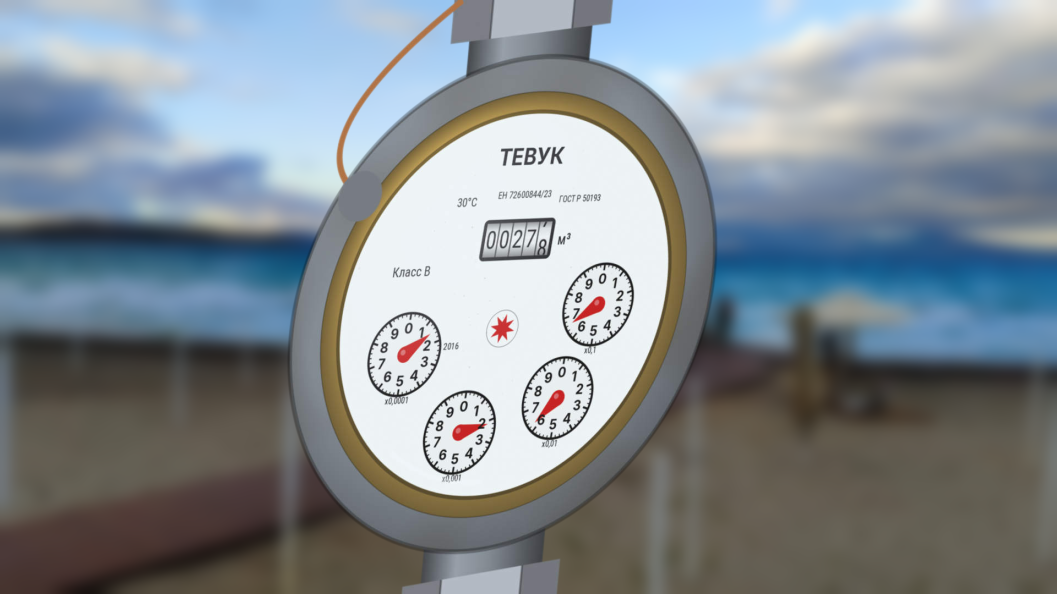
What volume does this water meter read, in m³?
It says 277.6621 m³
